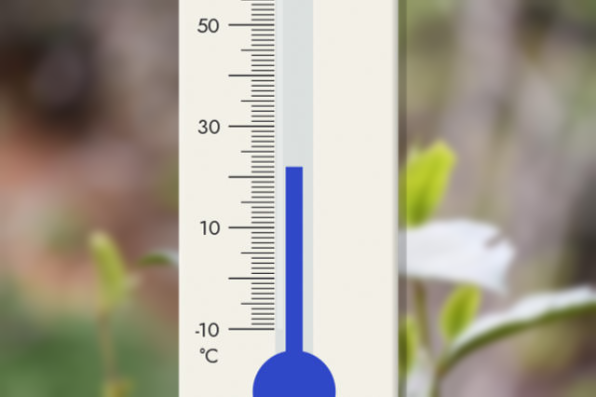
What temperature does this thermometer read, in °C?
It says 22 °C
